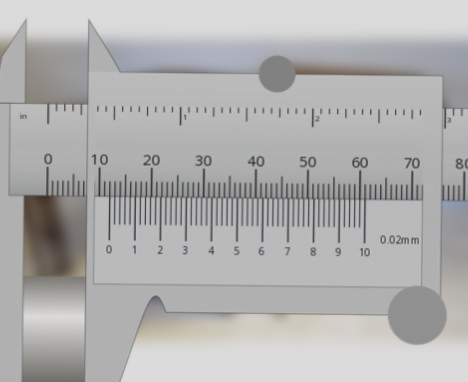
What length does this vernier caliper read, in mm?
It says 12.0 mm
